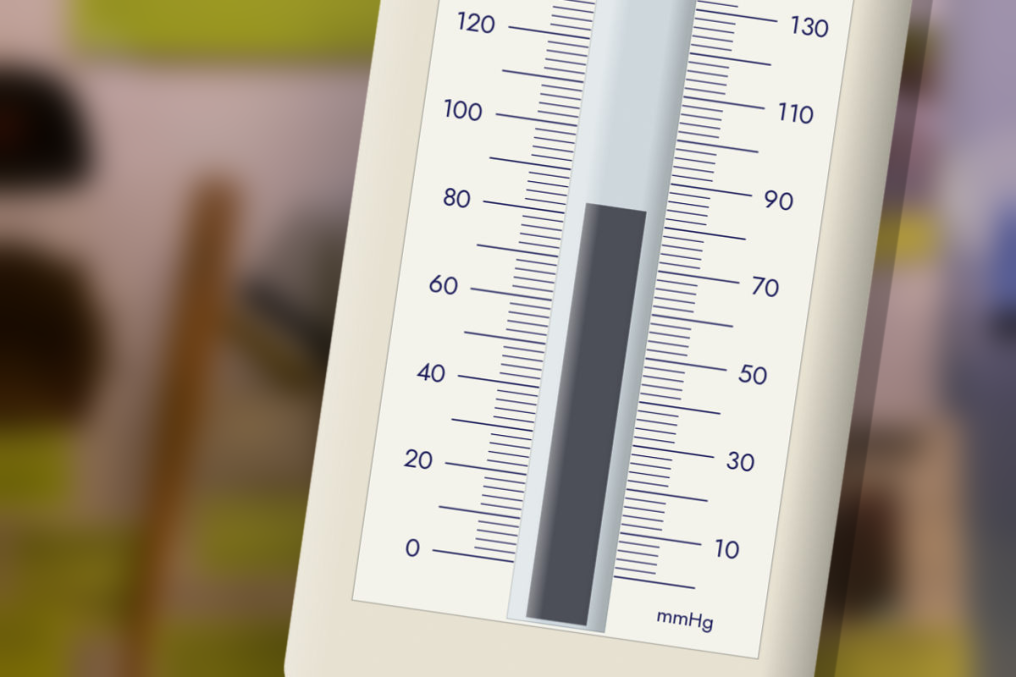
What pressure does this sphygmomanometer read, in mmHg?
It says 83 mmHg
